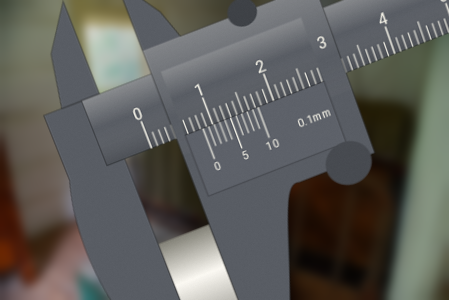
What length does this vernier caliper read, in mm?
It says 8.4 mm
